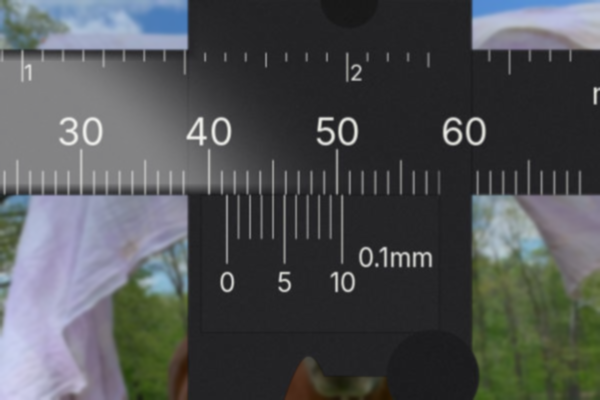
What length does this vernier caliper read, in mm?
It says 41.4 mm
